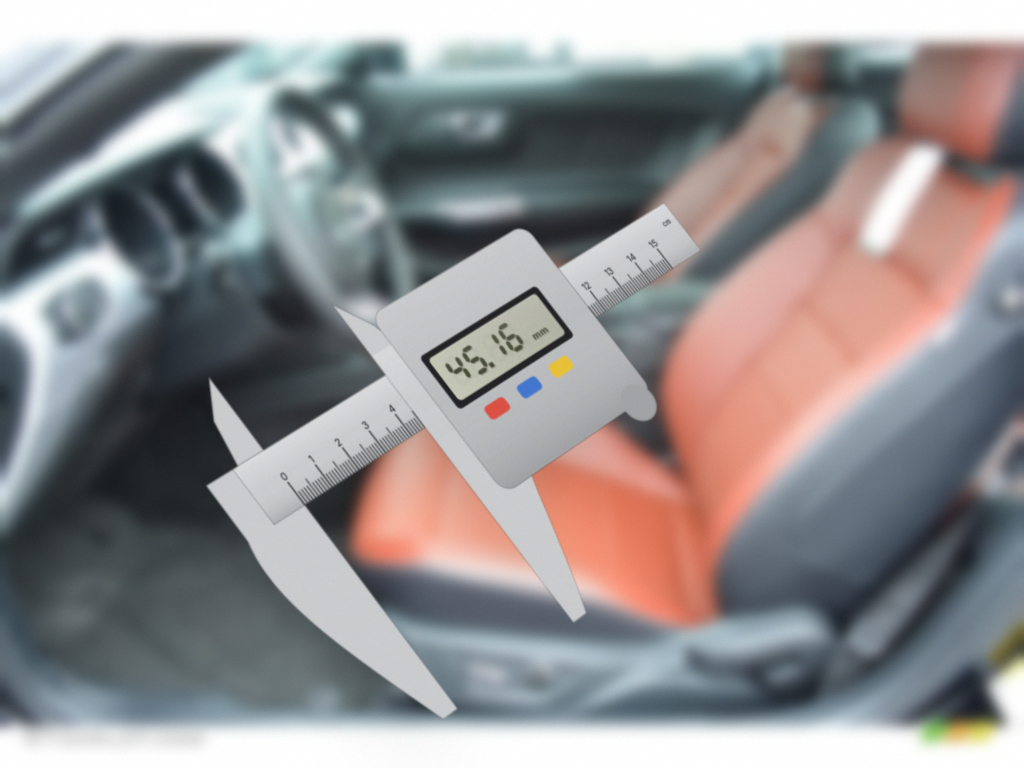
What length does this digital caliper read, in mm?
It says 45.16 mm
